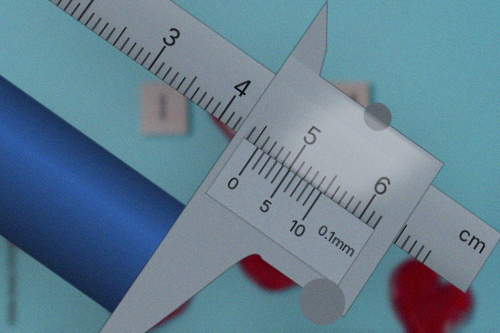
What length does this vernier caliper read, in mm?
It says 45.6 mm
